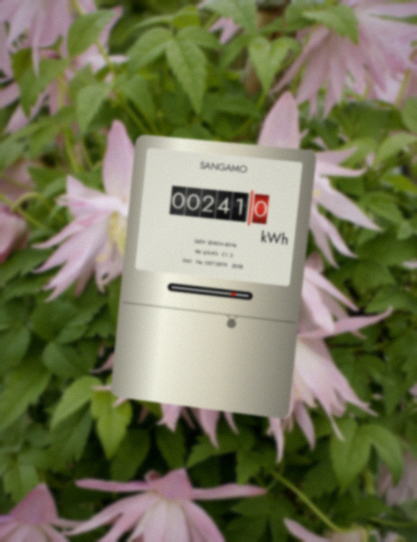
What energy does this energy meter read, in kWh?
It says 241.0 kWh
